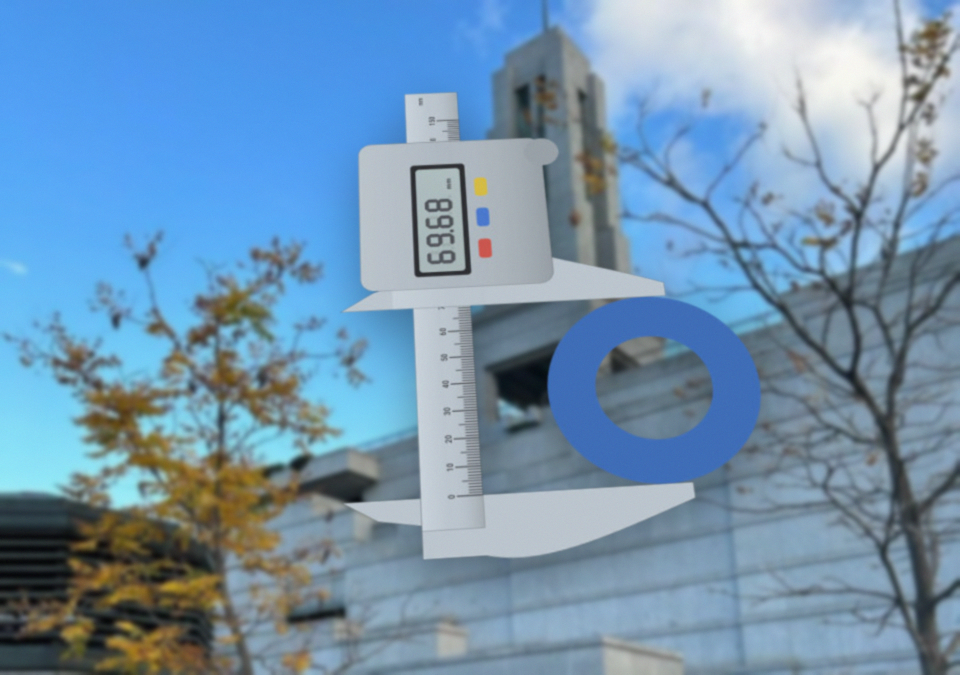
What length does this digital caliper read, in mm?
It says 69.68 mm
